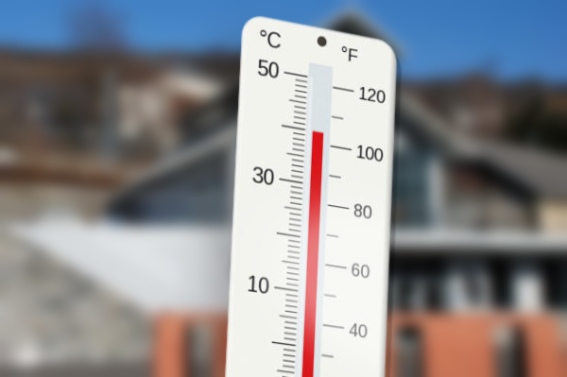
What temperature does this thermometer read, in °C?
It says 40 °C
